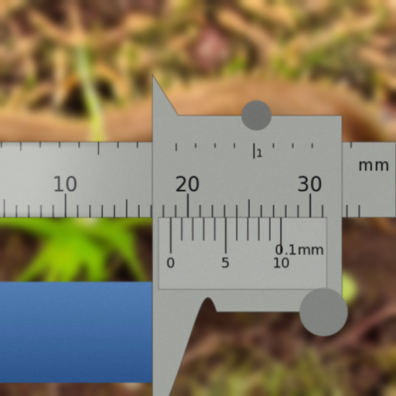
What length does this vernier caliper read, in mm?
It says 18.6 mm
